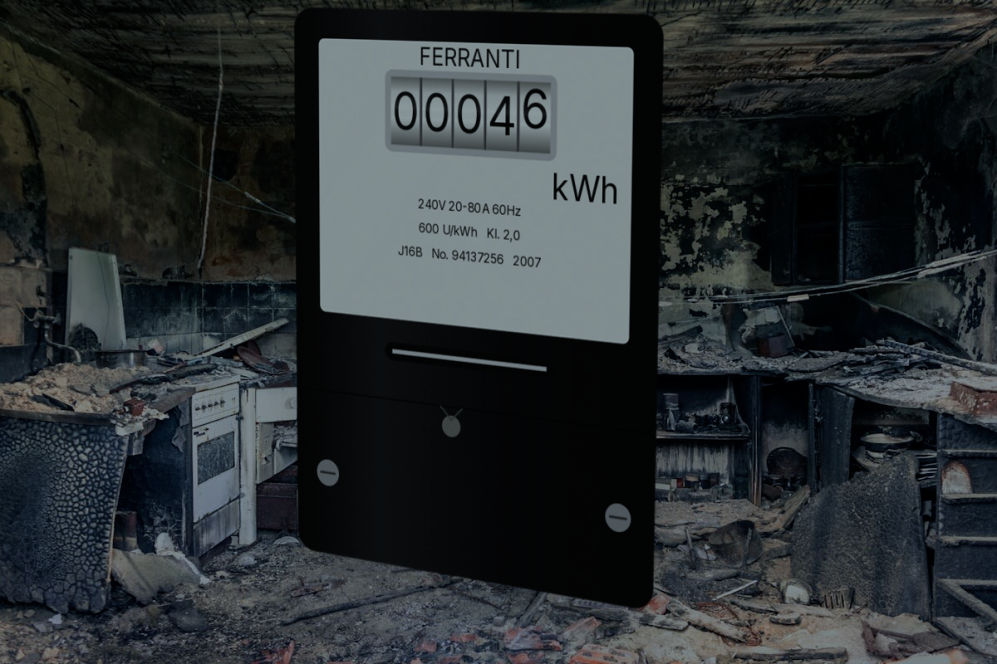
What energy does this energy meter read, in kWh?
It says 46 kWh
